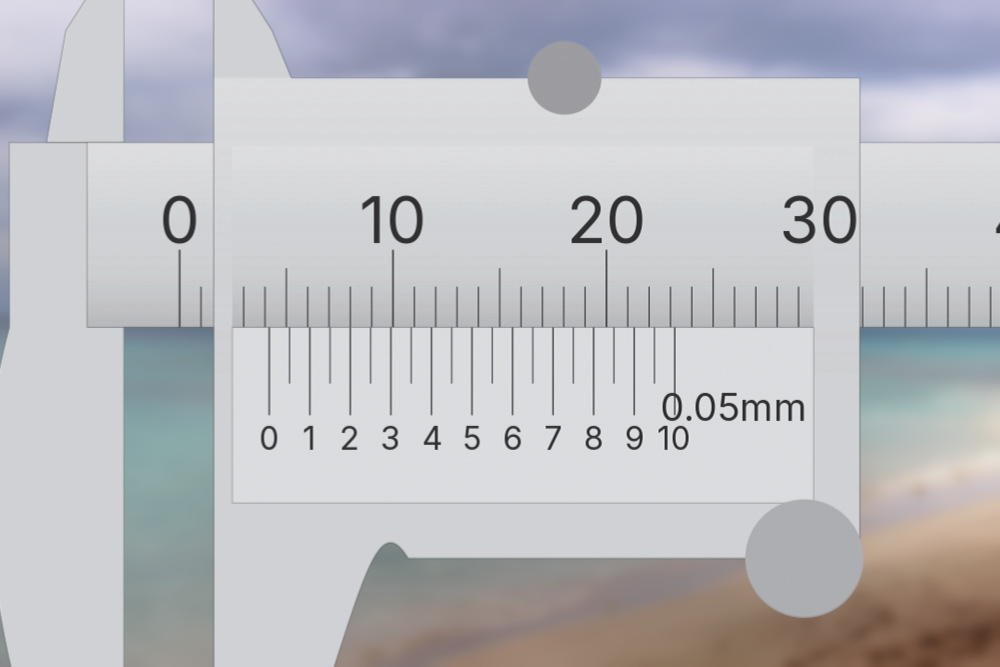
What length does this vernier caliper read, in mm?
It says 4.2 mm
